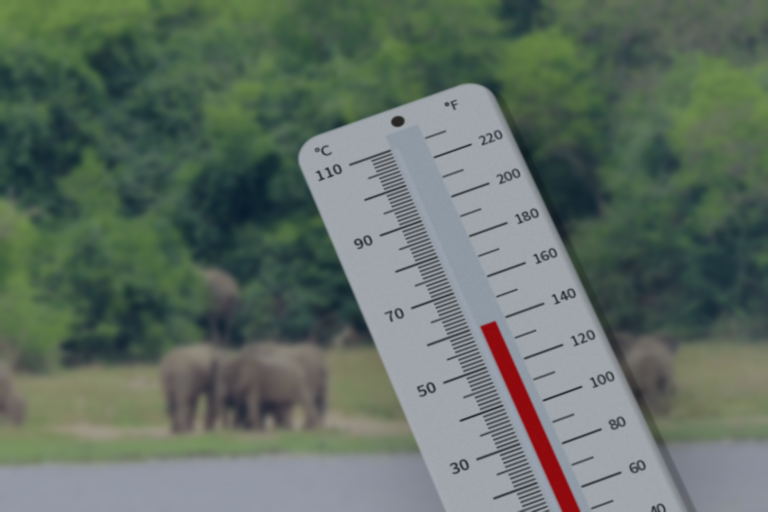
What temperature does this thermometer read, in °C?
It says 60 °C
